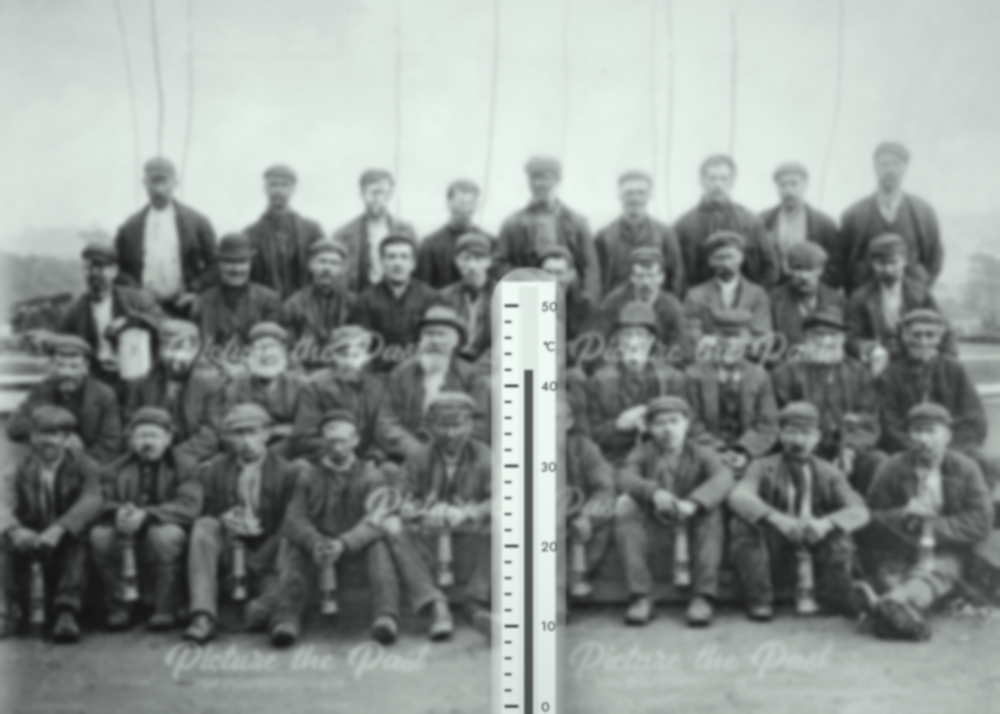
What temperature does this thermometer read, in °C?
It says 42 °C
